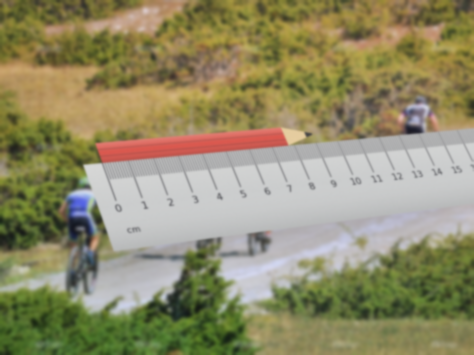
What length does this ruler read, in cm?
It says 9 cm
